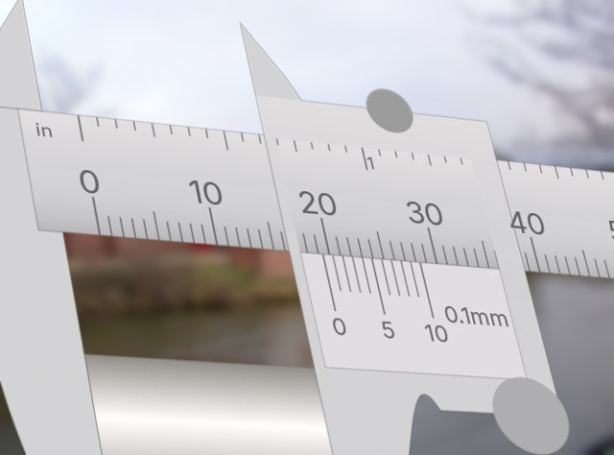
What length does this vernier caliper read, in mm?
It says 19.4 mm
